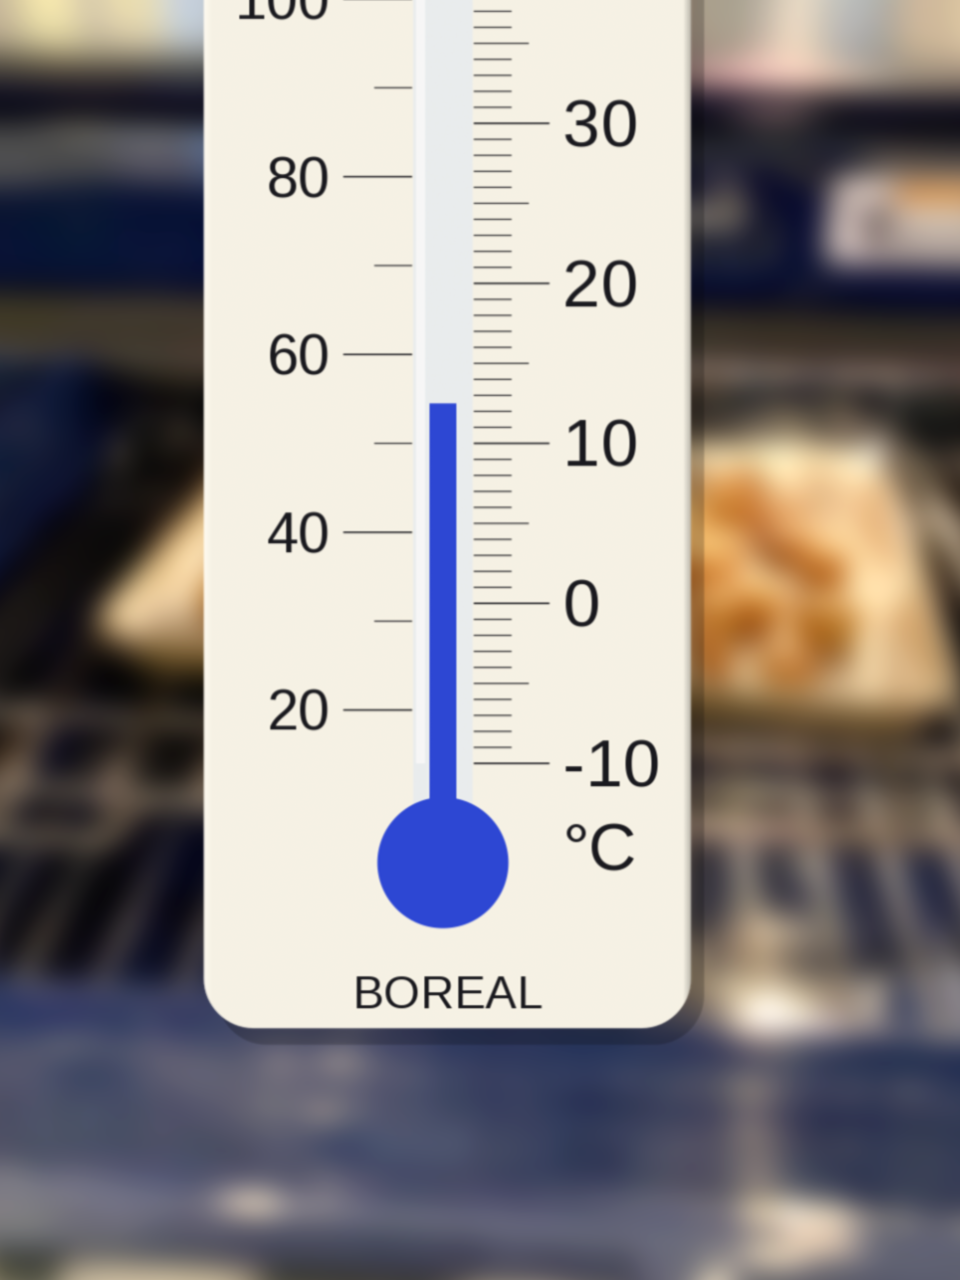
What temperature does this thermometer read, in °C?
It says 12.5 °C
